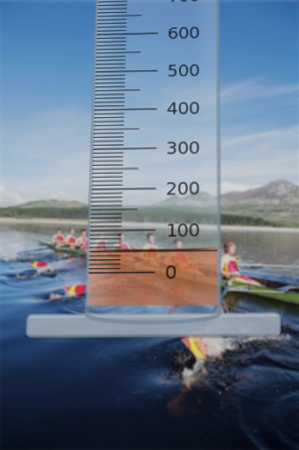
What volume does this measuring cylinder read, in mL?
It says 50 mL
